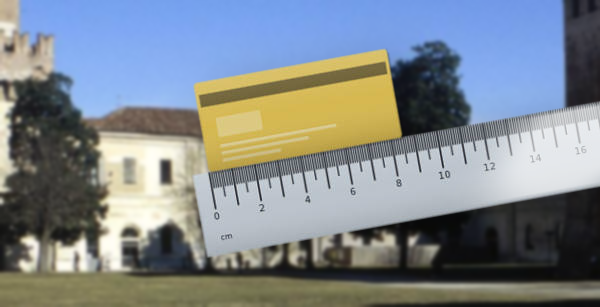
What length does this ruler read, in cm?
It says 8.5 cm
